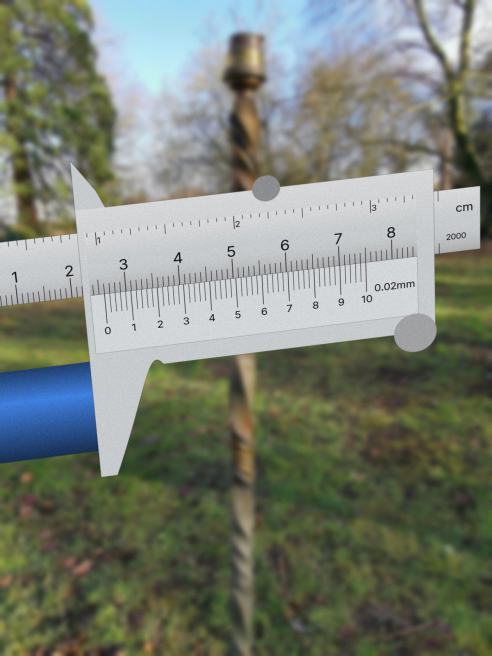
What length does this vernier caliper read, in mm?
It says 26.0 mm
